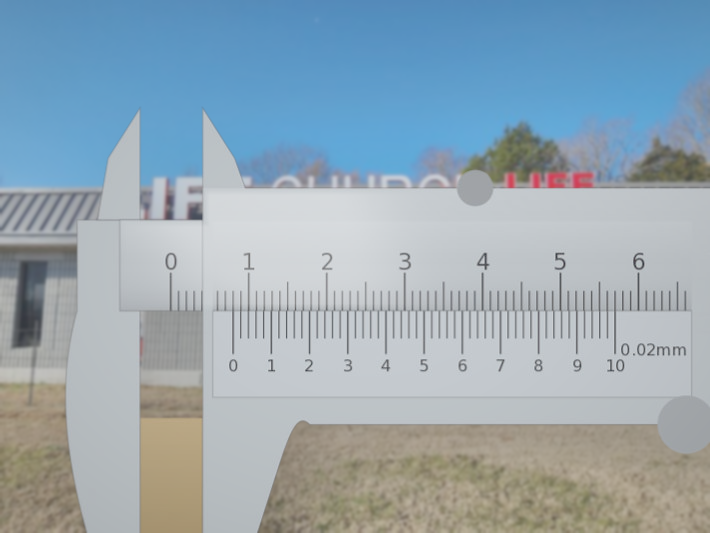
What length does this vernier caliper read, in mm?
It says 8.0 mm
